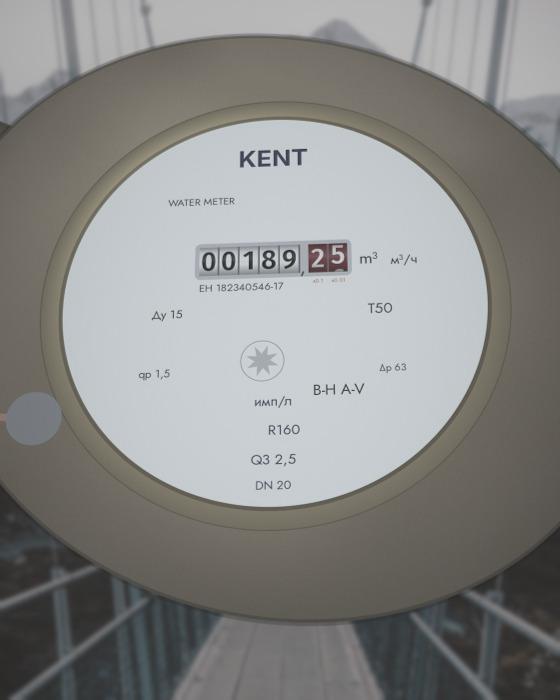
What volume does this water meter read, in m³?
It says 189.25 m³
